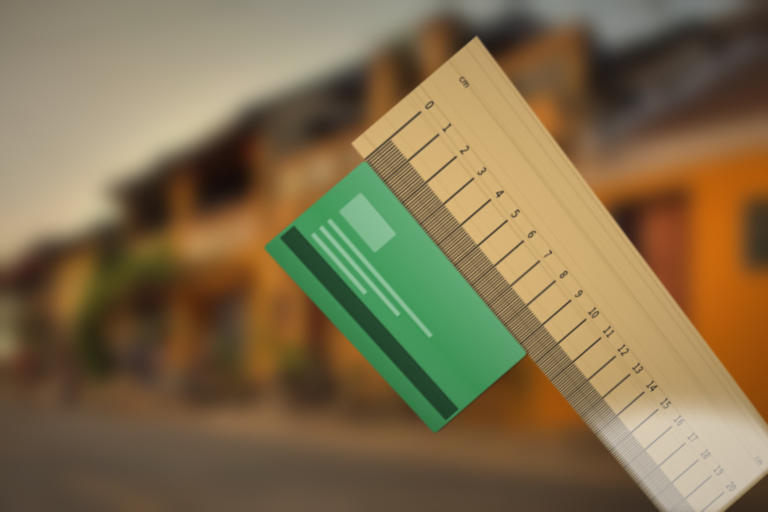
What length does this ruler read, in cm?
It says 9.5 cm
